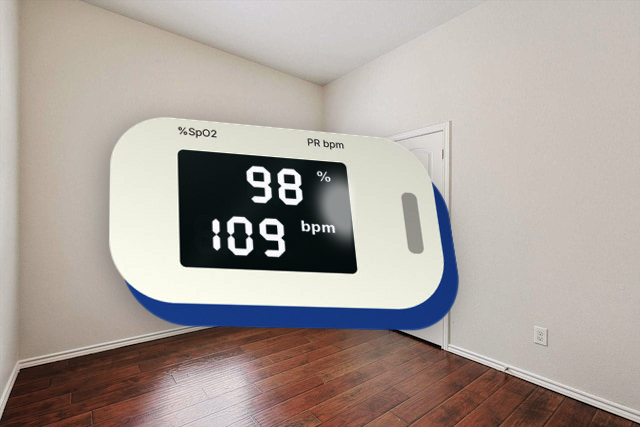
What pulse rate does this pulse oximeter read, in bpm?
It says 109 bpm
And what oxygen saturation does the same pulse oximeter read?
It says 98 %
